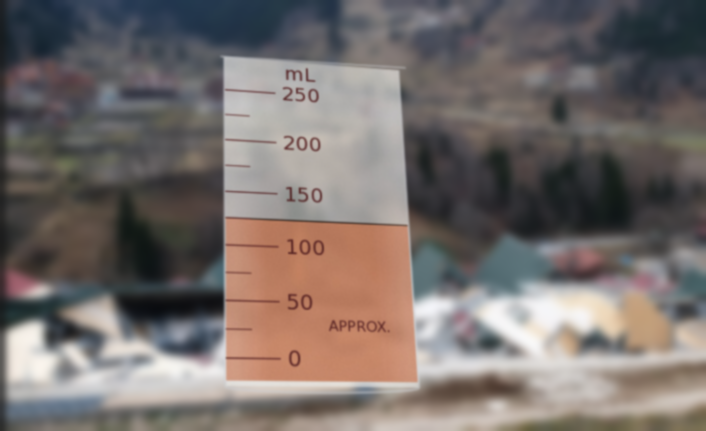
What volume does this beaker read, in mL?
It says 125 mL
